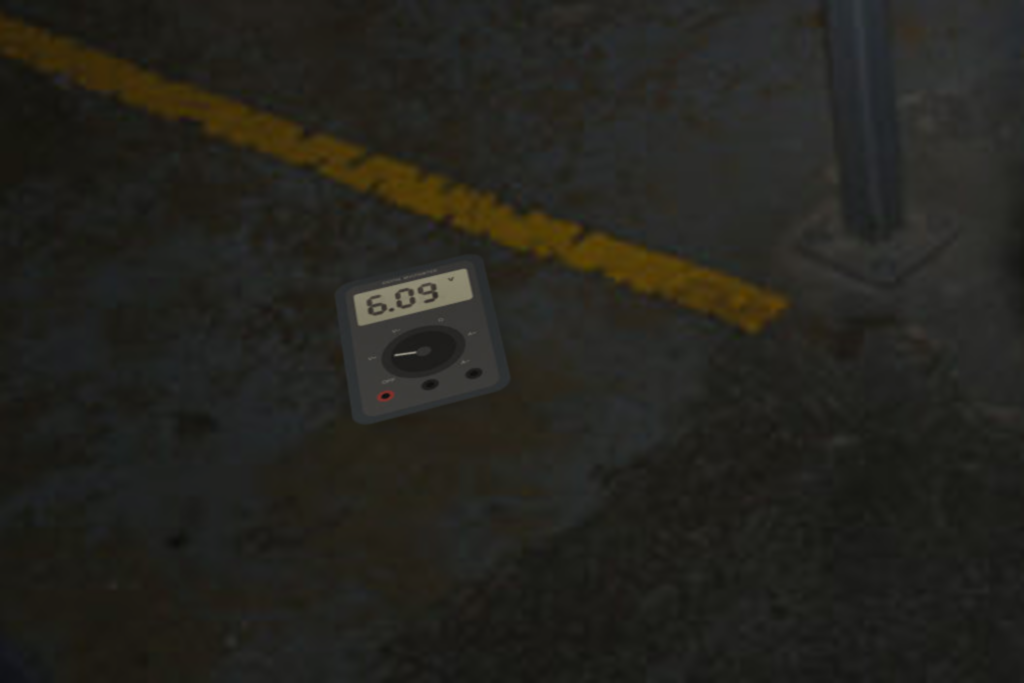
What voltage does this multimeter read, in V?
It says 6.09 V
